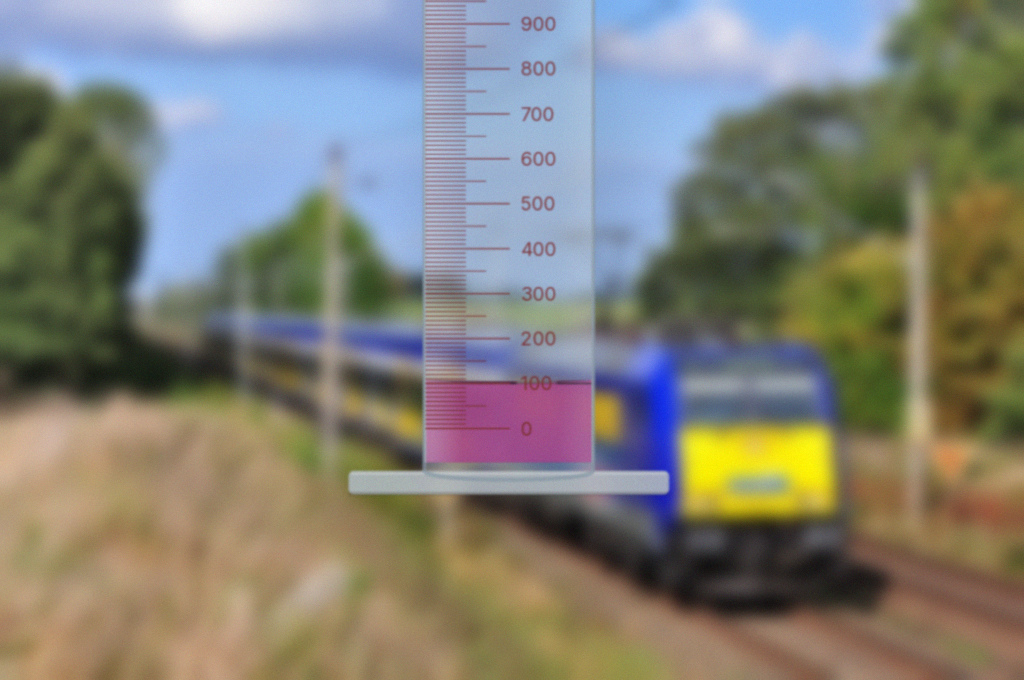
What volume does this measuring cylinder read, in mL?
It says 100 mL
